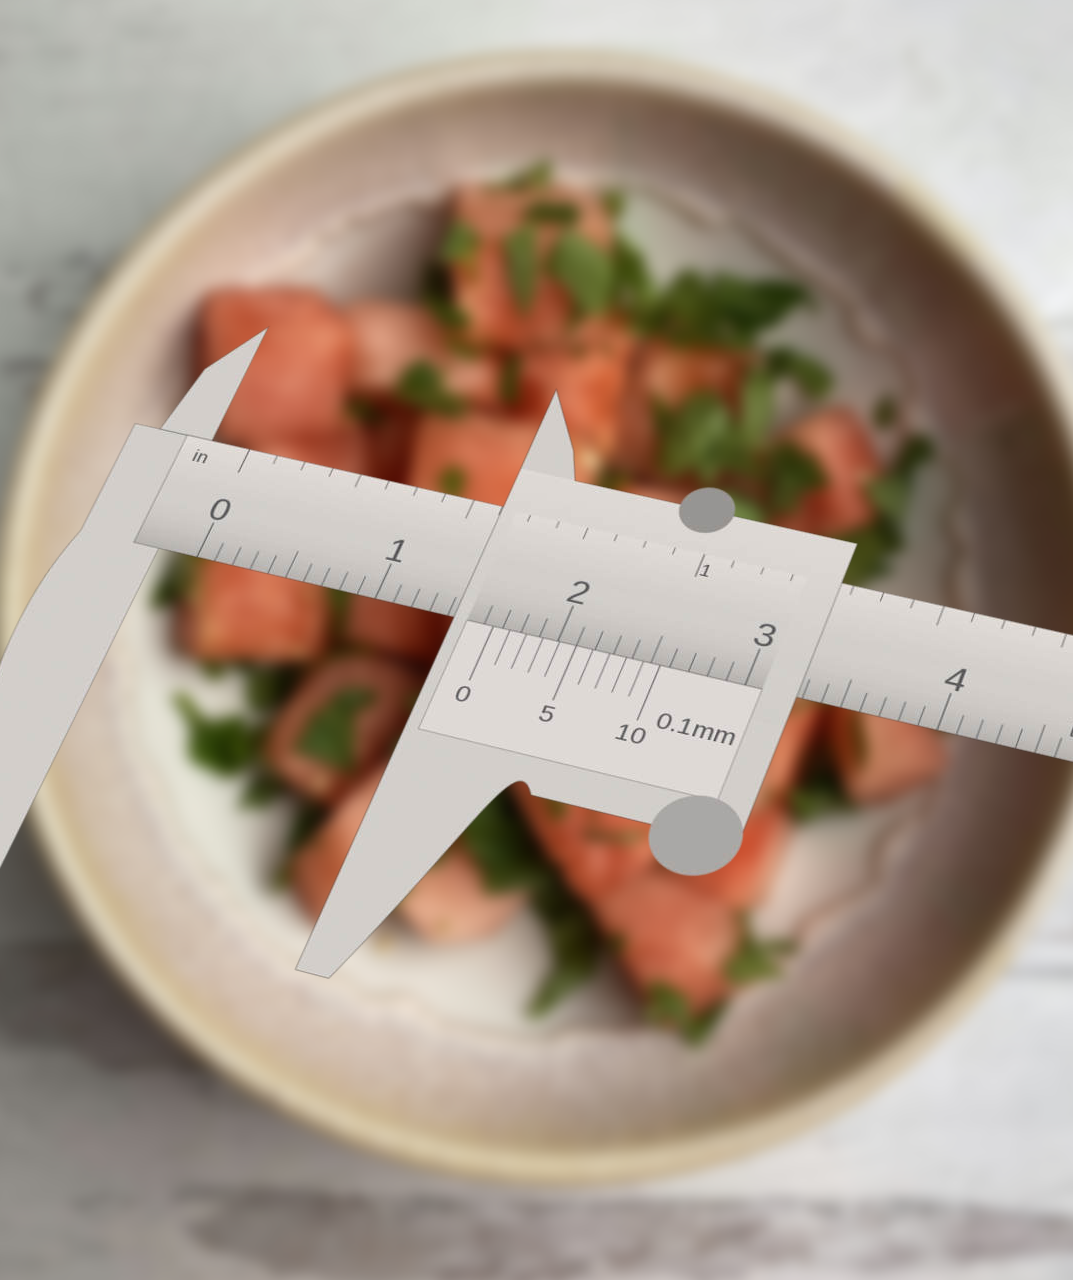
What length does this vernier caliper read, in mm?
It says 16.5 mm
